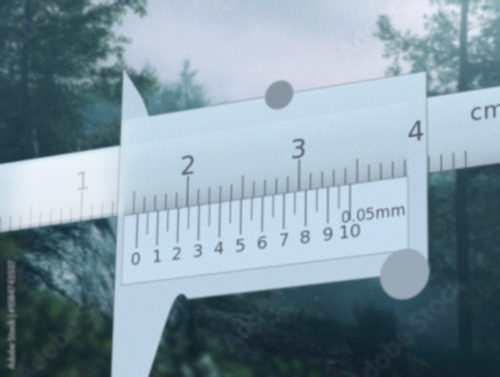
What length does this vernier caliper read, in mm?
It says 15.4 mm
